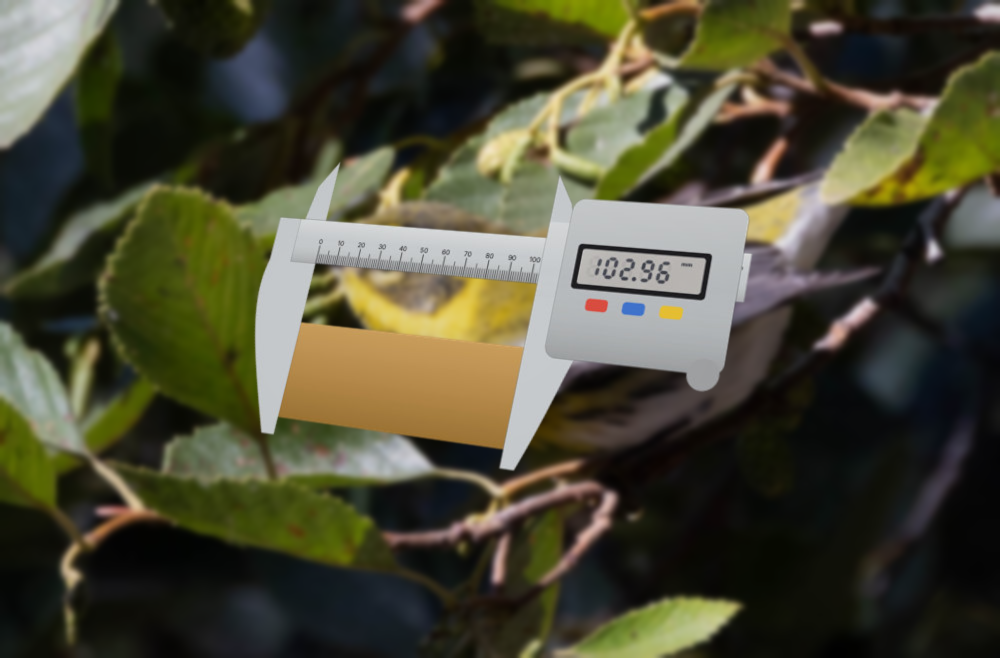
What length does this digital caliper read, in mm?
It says 102.96 mm
